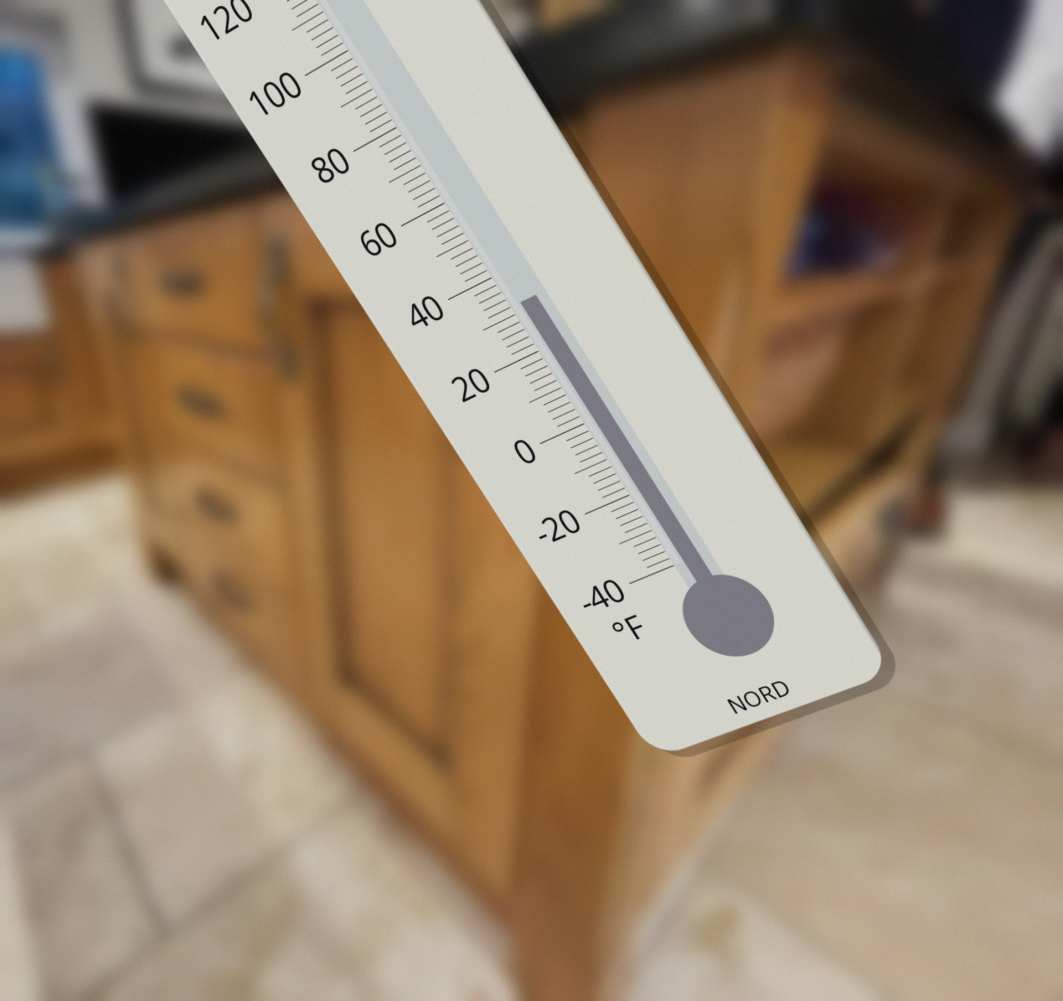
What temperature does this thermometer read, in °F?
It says 32 °F
